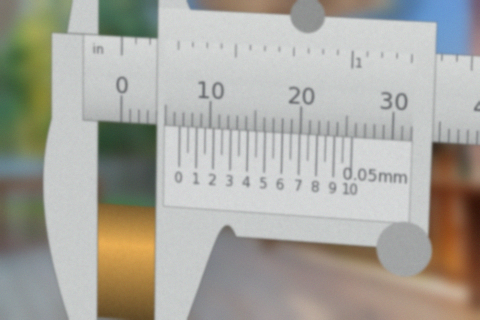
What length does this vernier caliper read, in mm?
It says 6.6 mm
